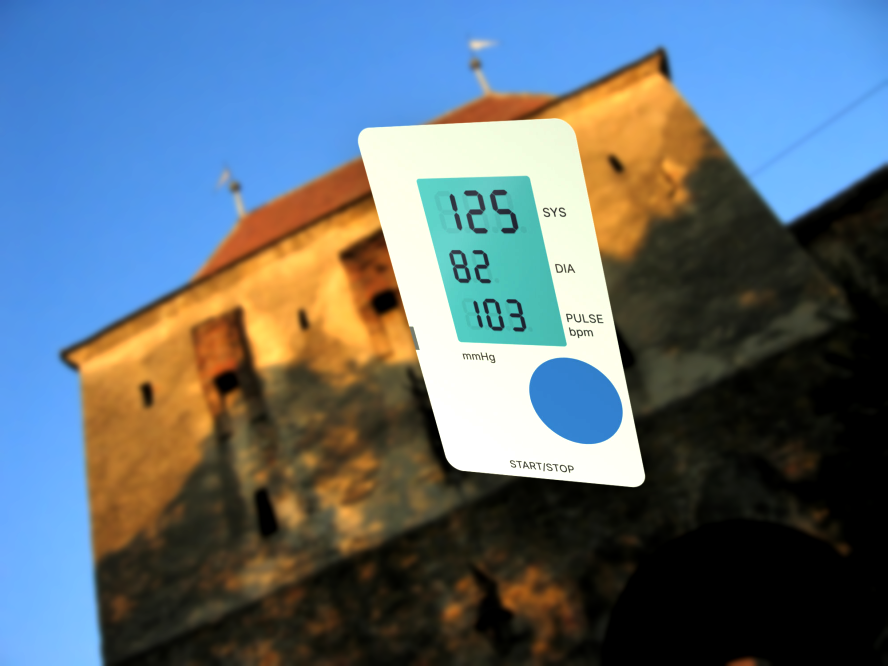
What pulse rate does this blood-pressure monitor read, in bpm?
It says 103 bpm
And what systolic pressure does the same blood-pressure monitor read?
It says 125 mmHg
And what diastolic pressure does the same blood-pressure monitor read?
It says 82 mmHg
